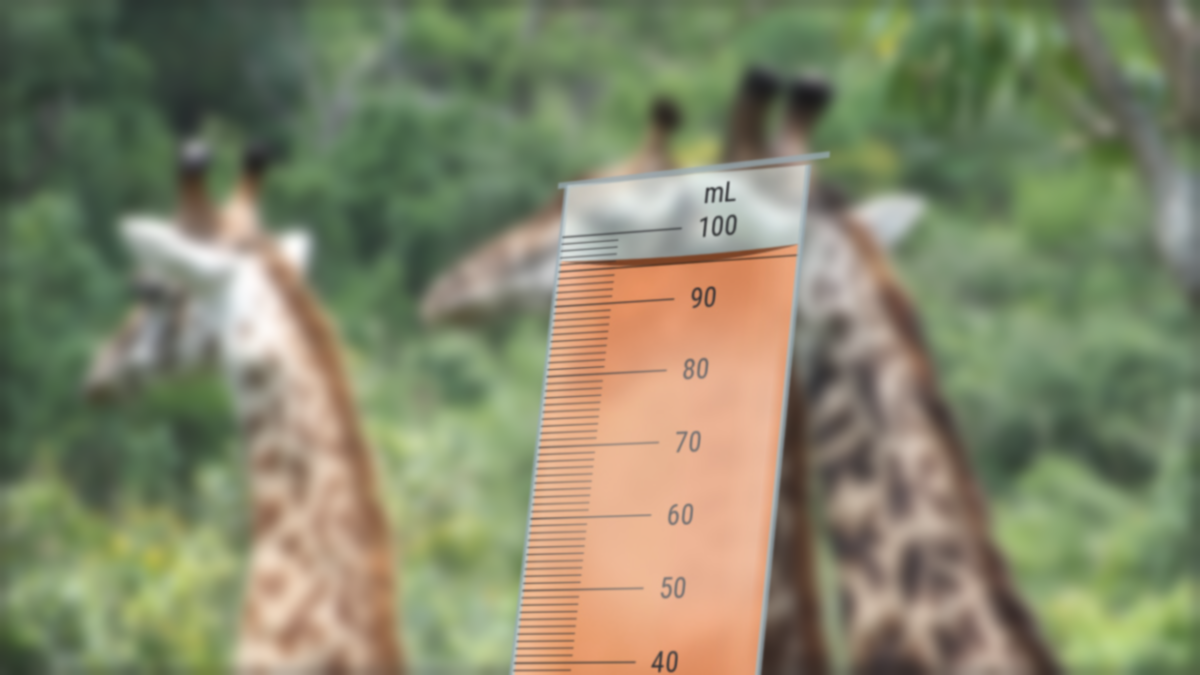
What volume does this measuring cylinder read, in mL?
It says 95 mL
